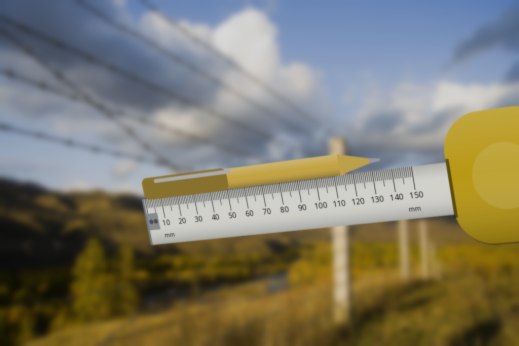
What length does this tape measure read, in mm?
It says 135 mm
